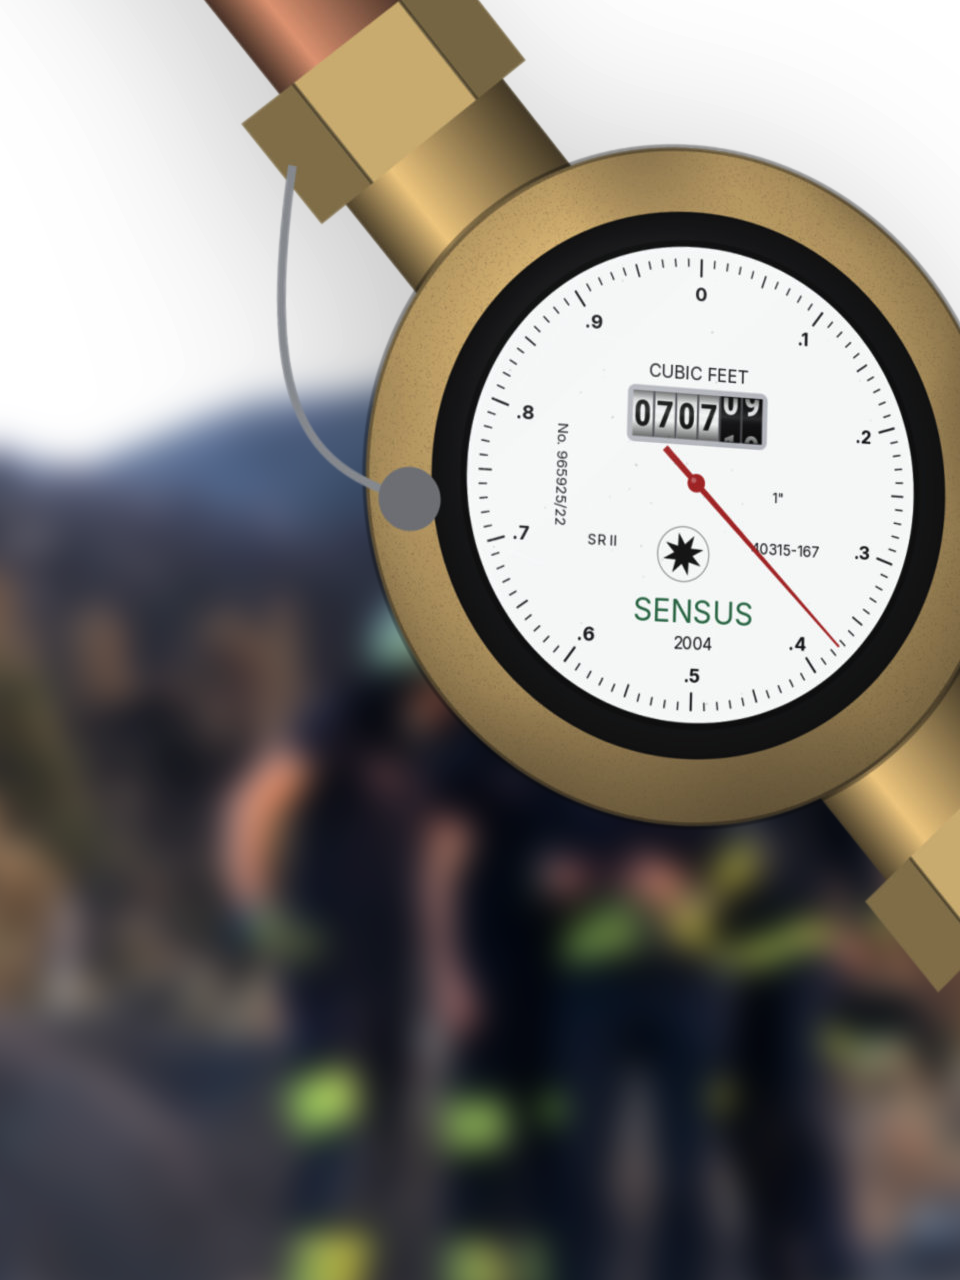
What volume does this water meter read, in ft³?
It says 70709.37 ft³
